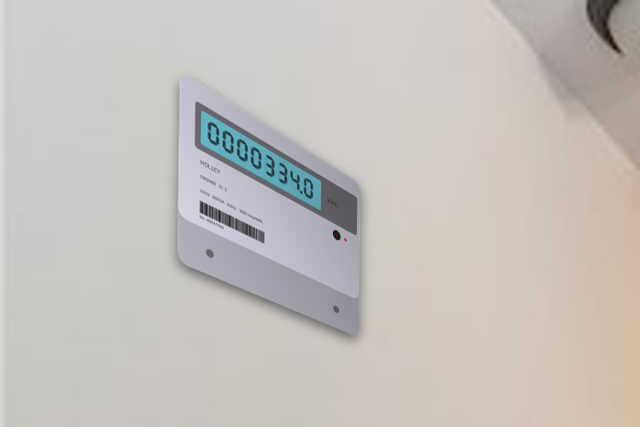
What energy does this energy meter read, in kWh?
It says 334.0 kWh
